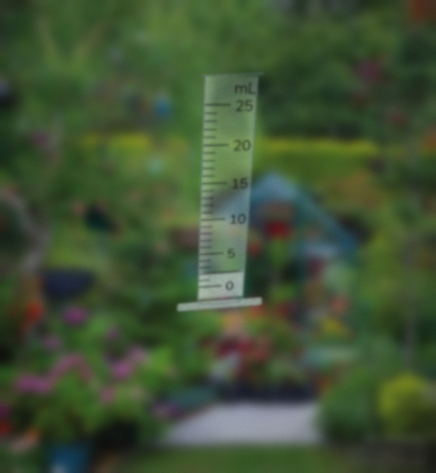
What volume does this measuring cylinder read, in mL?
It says 2 mL
